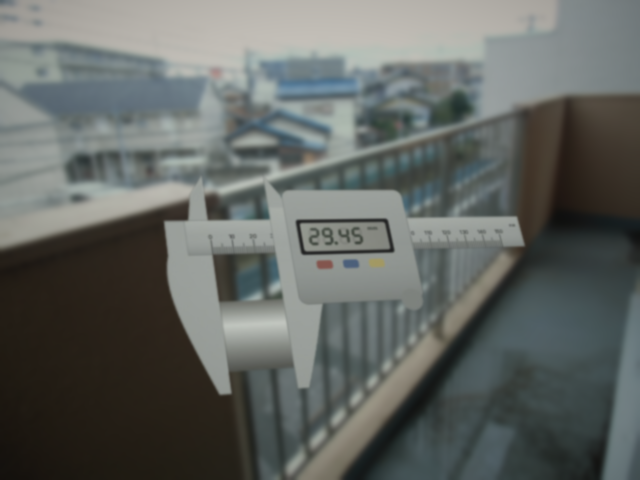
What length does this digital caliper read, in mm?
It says 29.45 mm
